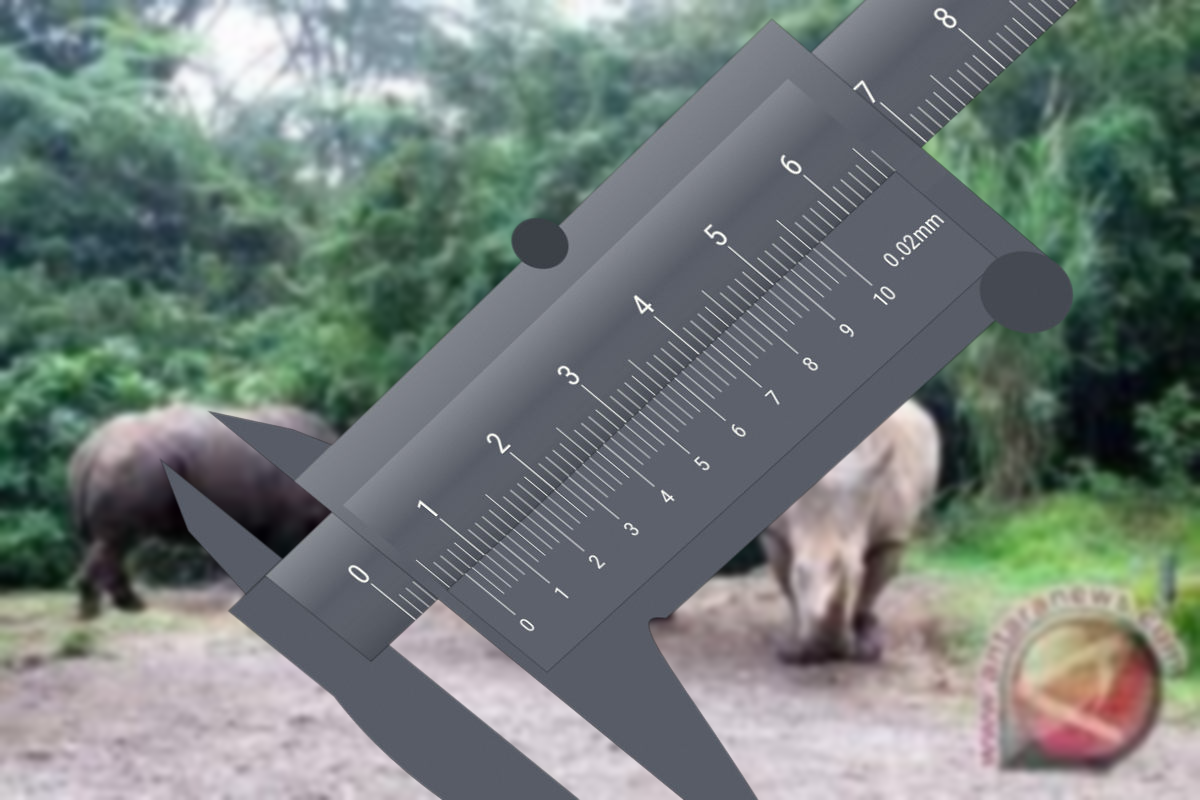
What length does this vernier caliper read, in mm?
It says 7.2 mm
